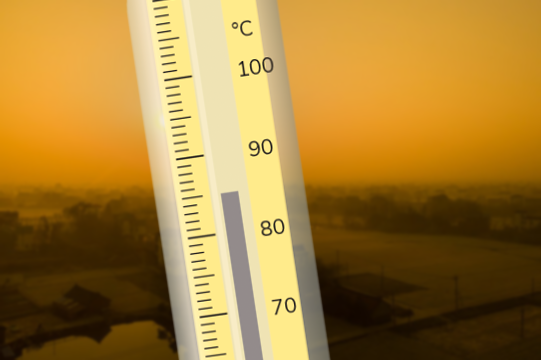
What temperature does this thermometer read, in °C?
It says 85 °C
